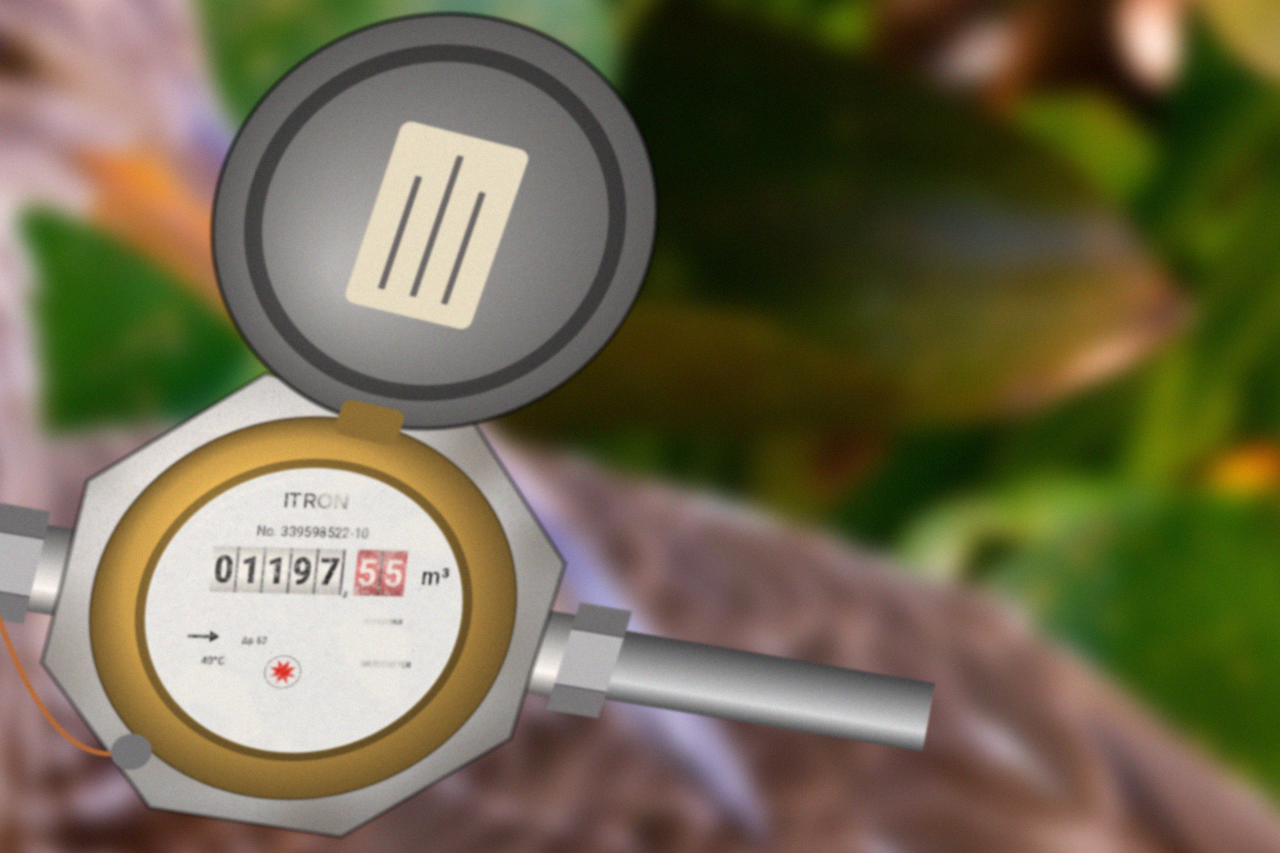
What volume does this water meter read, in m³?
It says 1197.55 m³
